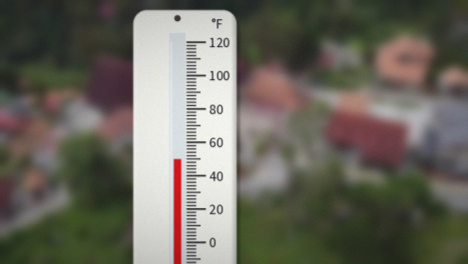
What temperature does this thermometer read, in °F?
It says 50 °F
